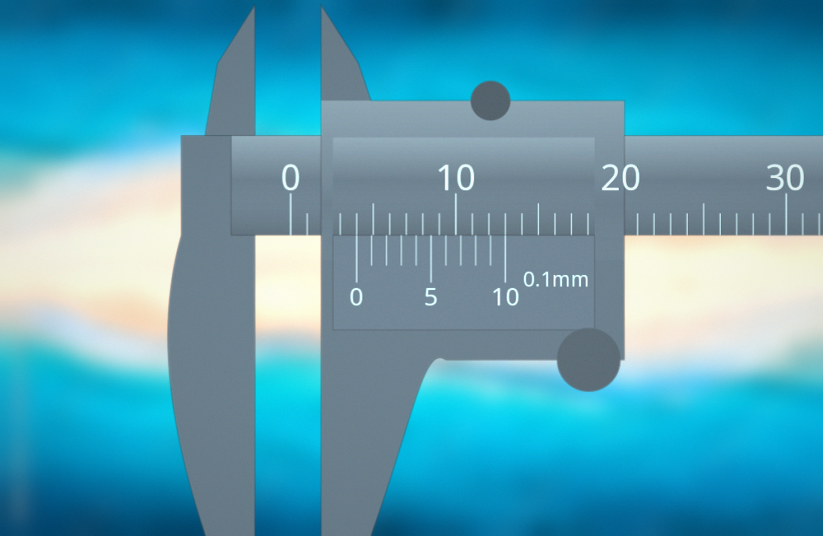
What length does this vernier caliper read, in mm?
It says 4.0 mm
